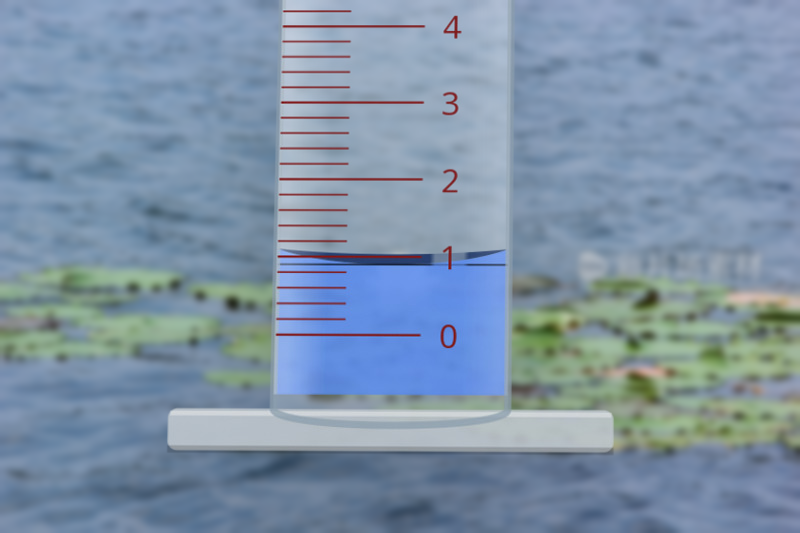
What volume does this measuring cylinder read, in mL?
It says 0.9 mL
